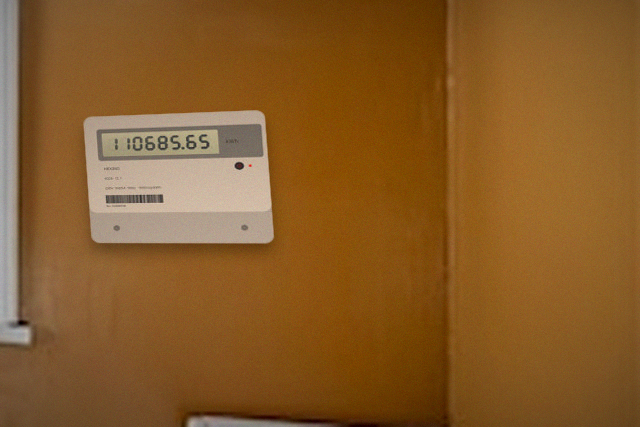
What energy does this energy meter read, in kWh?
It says 110685.65 kWh
